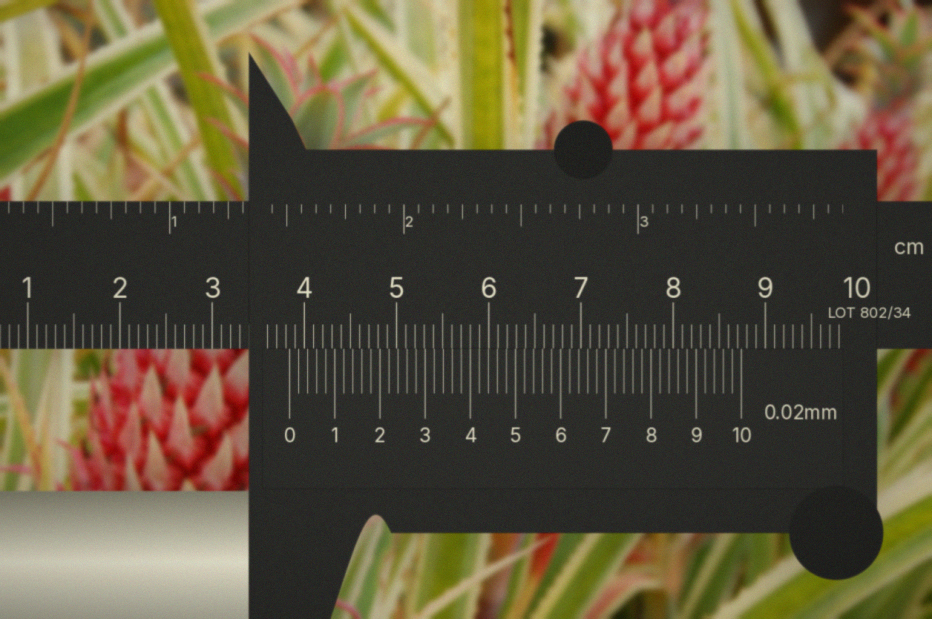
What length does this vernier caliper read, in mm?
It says 38.4 mm
